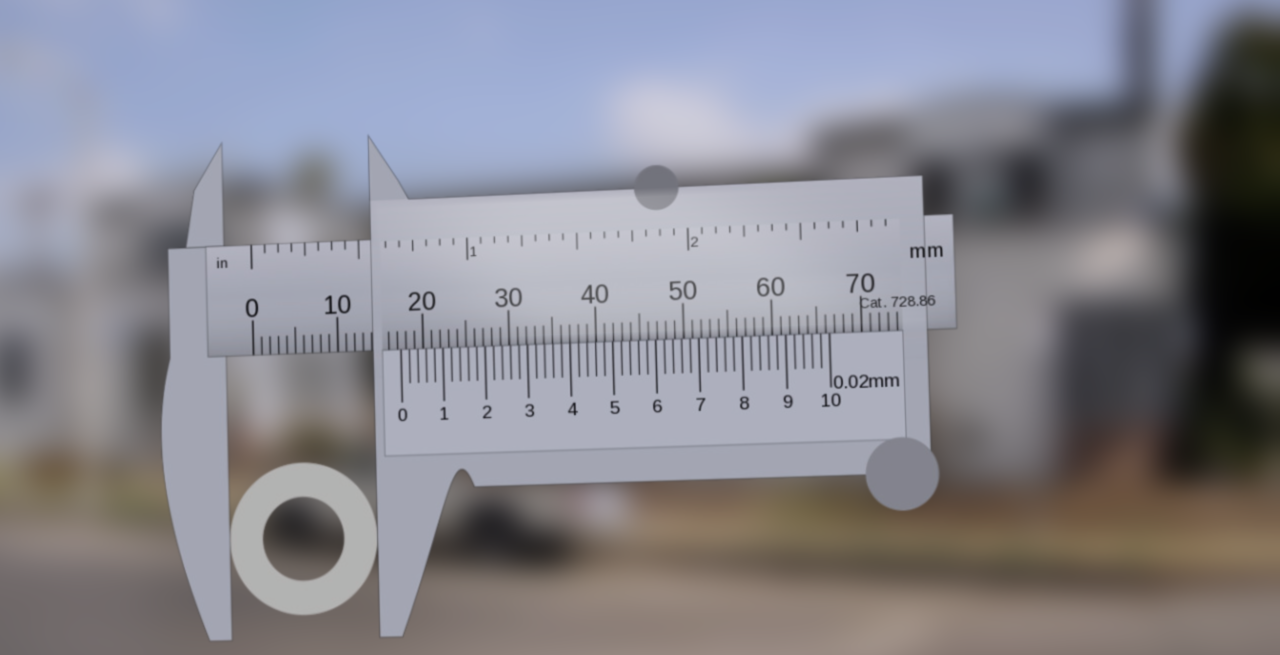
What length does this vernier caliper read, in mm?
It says 17.4 mm
